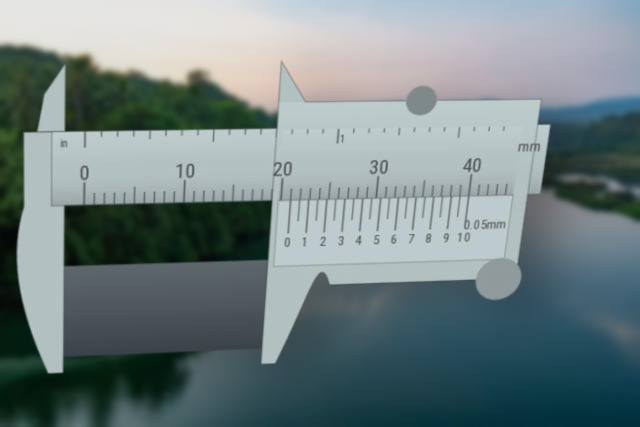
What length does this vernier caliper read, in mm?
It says 21.0 mm
